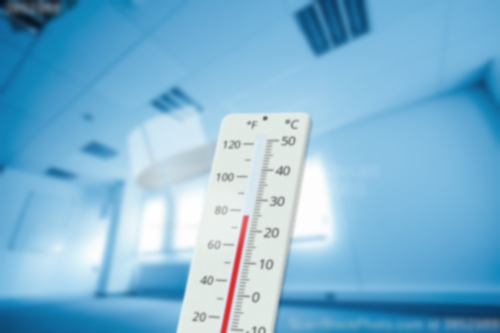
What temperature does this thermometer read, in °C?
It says 25 °C
